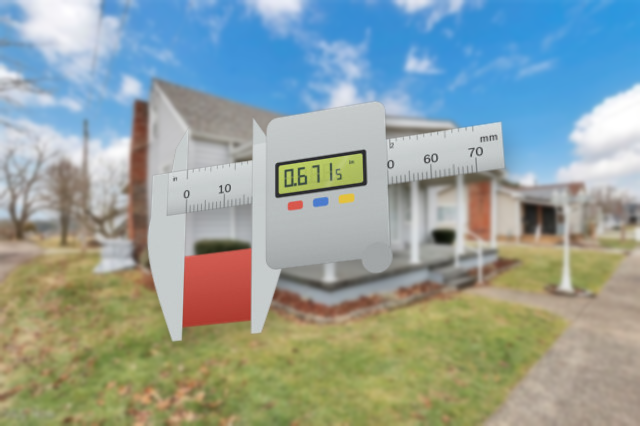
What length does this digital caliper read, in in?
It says 0.6715 in
